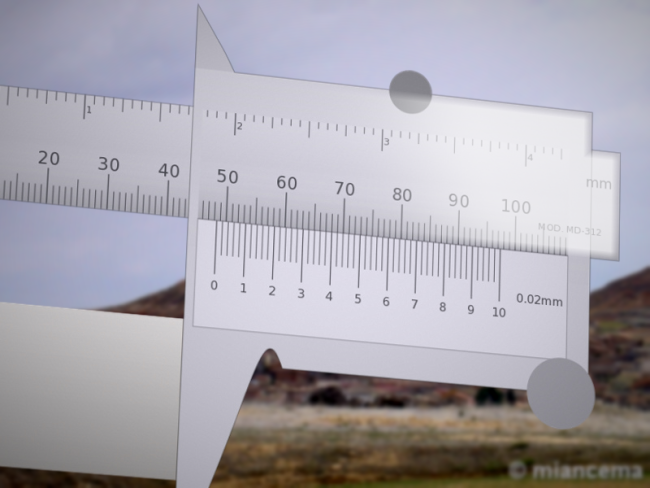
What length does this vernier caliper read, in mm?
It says 48.4 mm
